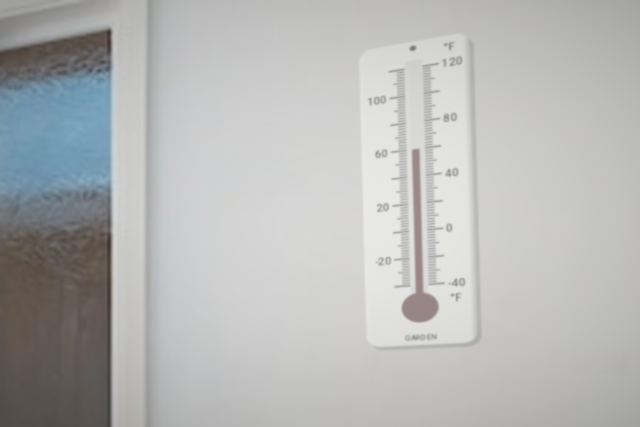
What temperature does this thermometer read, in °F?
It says 60 °F
